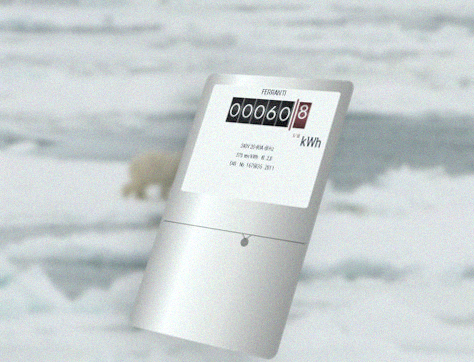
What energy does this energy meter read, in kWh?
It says 60.8 kWh
